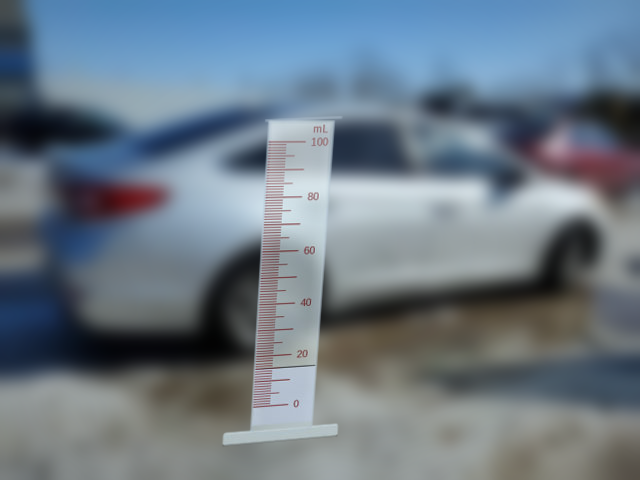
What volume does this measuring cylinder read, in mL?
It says 15 mL
